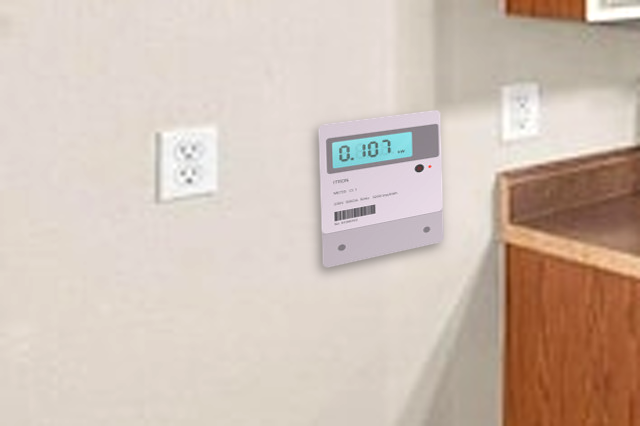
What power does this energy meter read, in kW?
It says 0.107 kW
